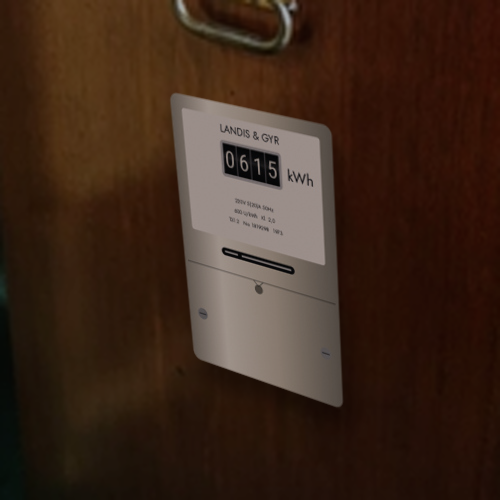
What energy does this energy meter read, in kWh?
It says 615 kWh
